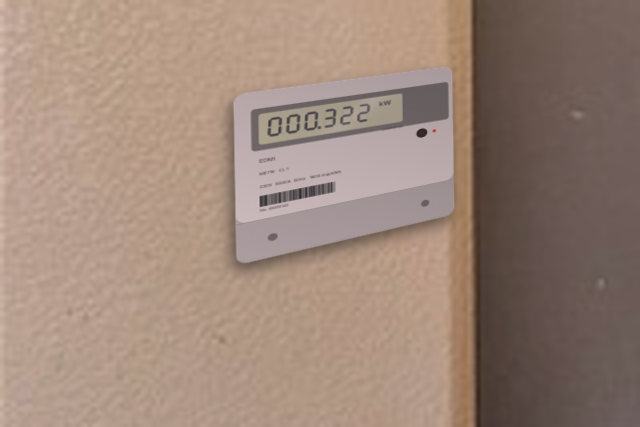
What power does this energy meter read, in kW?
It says 0.322 kW
